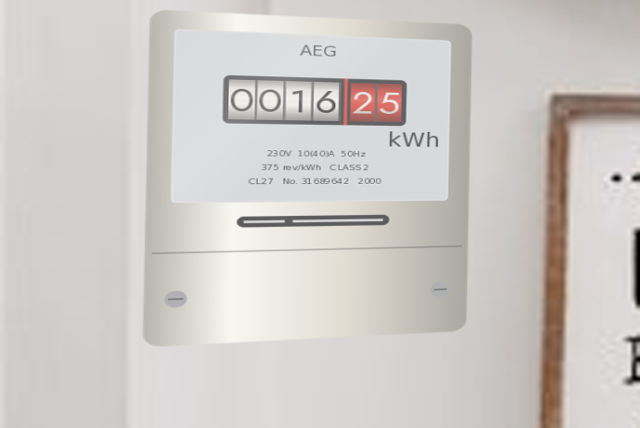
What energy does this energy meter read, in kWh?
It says 16.25 kWh
